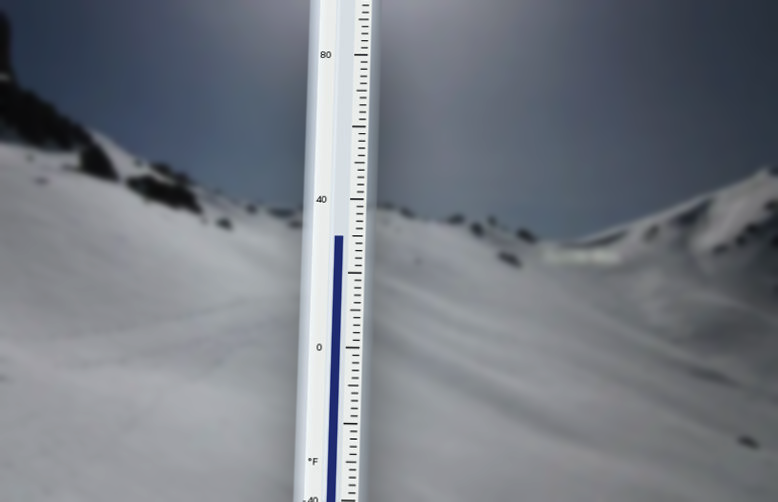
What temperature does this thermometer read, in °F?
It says 30 °F
